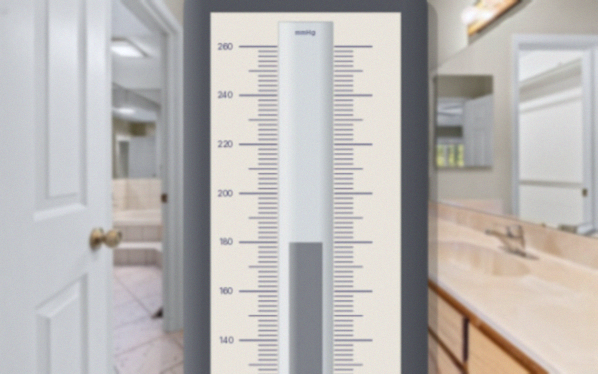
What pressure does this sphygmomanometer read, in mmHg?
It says 180 mmHg
